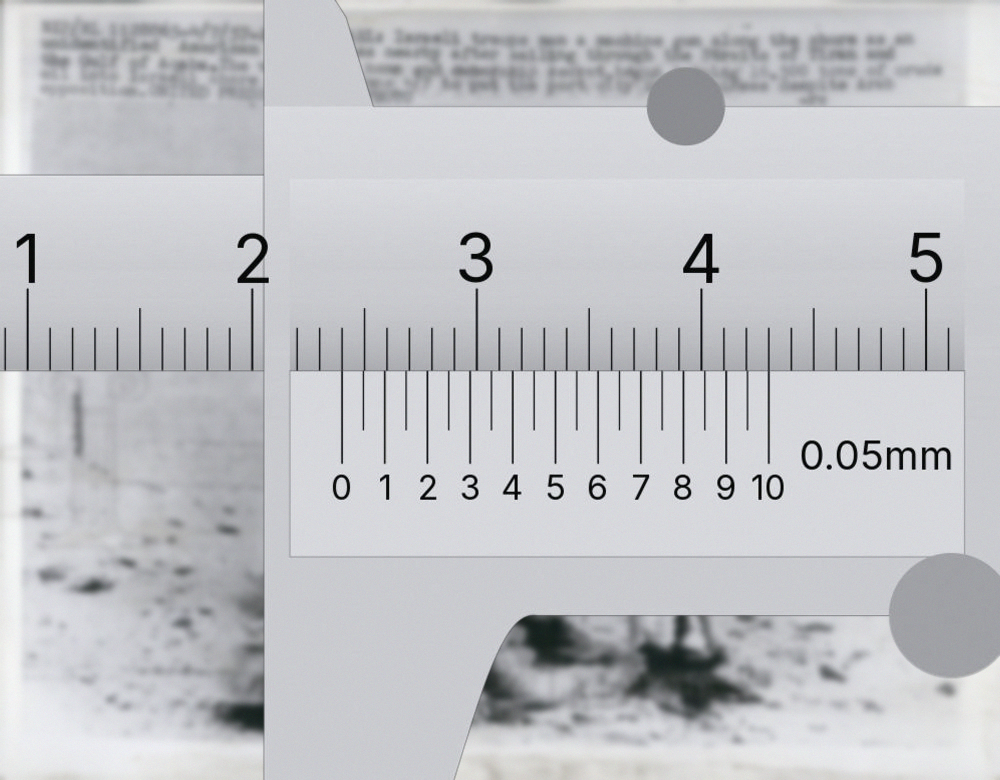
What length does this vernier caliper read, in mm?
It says 24.0 mm
